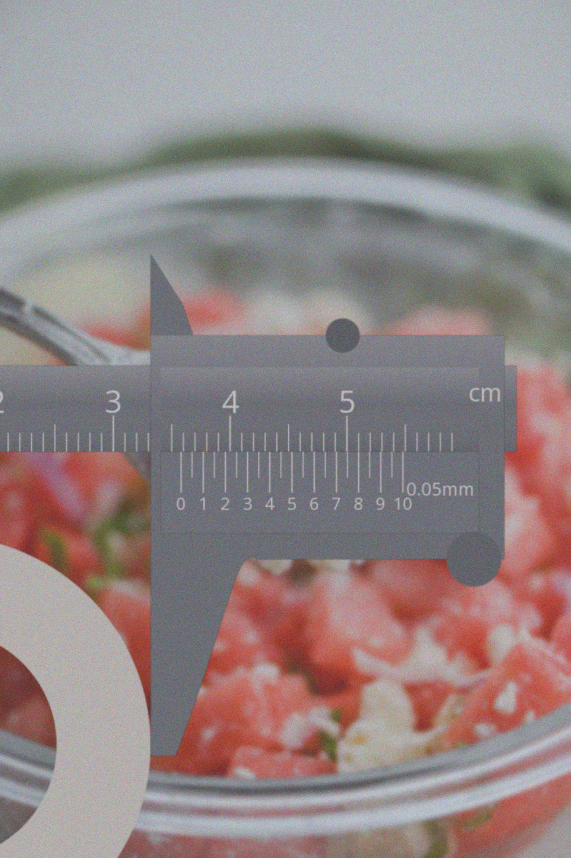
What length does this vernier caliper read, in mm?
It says 35.8 mm
